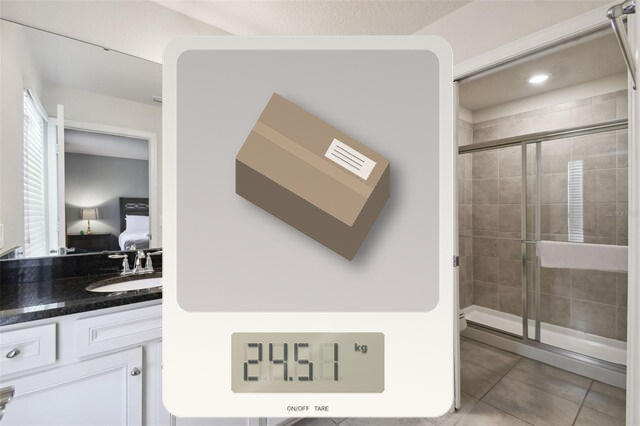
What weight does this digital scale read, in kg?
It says 24.51 kg
